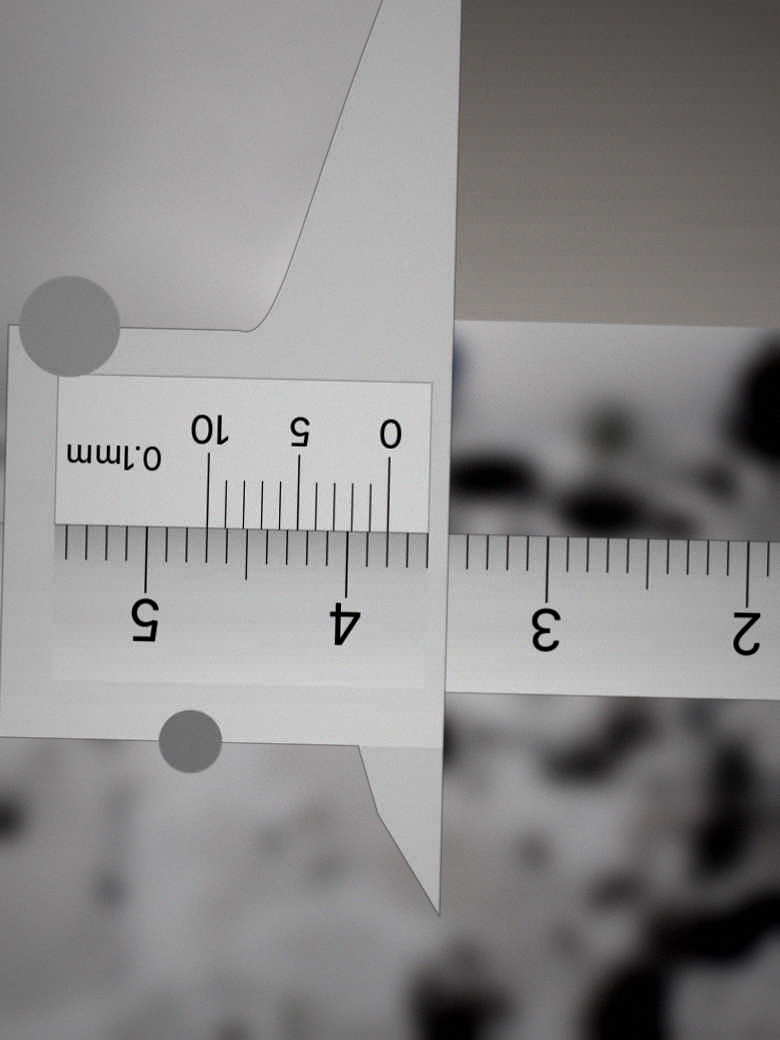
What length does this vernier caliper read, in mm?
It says 38.0 mm
